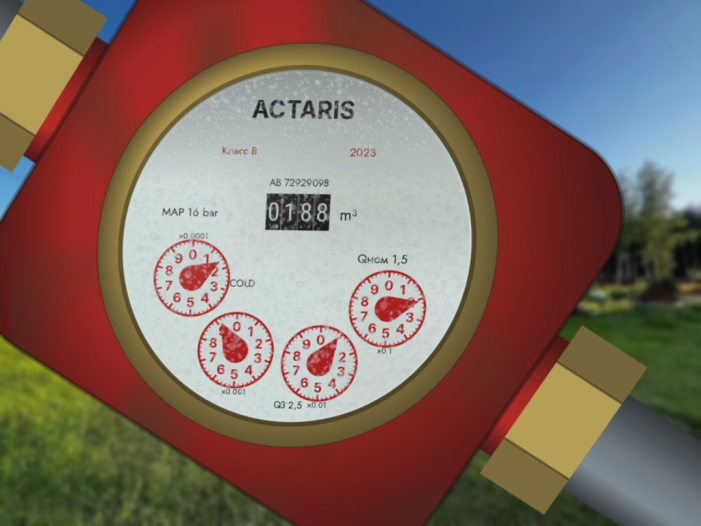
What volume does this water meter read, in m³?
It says 188.2091 m³
